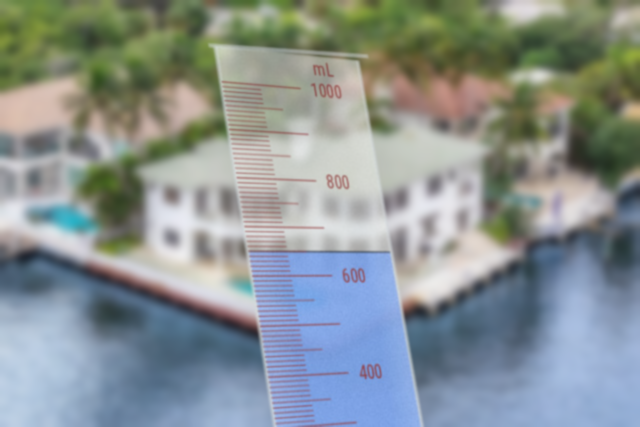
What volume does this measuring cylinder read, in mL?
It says 650 mL
